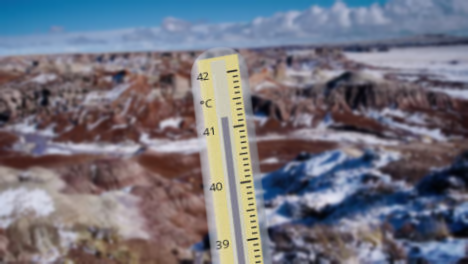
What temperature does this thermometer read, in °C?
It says 41.2 °C
